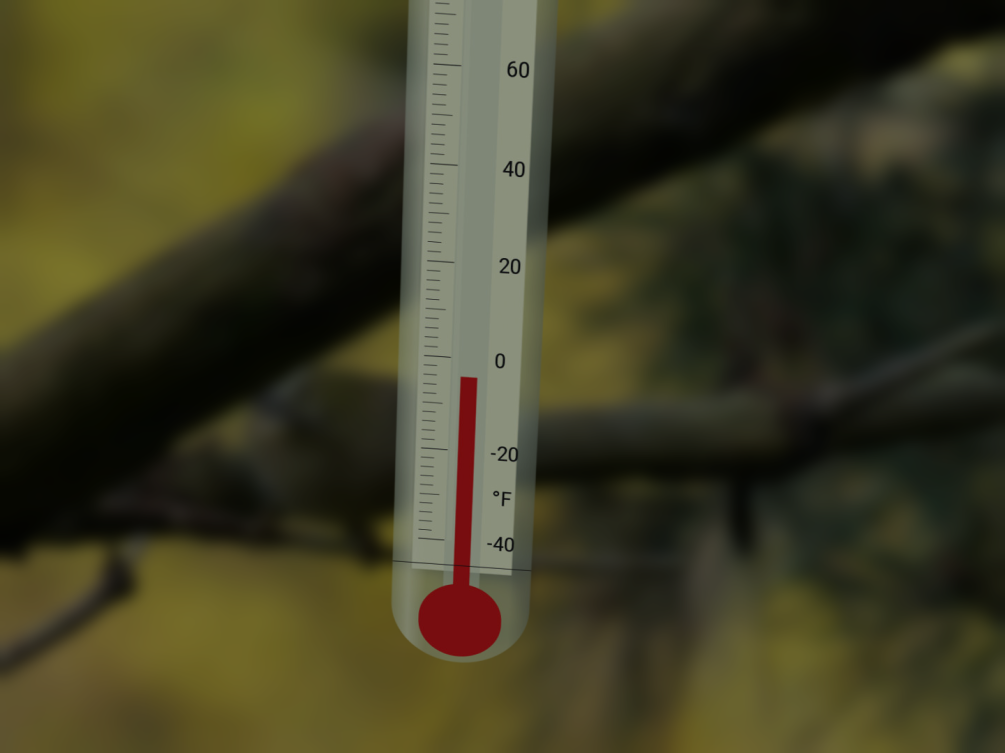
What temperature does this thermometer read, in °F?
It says -4 °F
